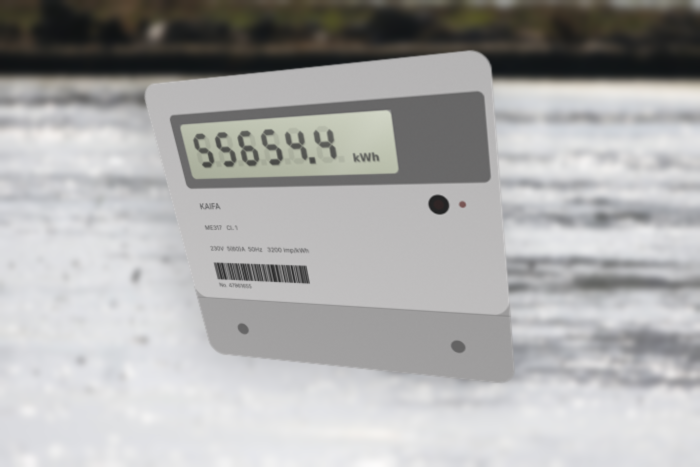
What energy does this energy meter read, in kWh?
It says 55654.4 kWh
